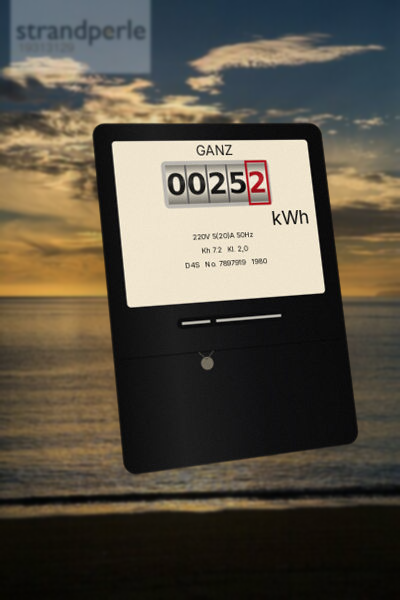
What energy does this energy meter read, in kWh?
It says 25.2 kWh
